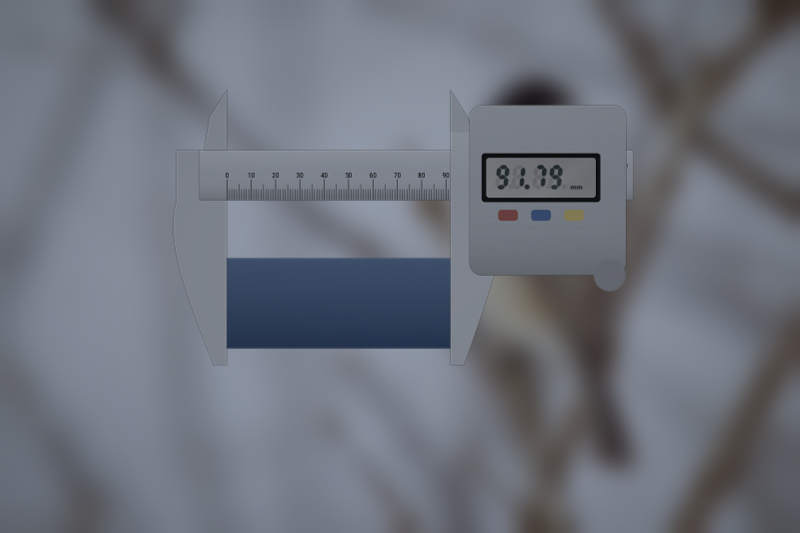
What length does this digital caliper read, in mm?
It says 91.79 mm
